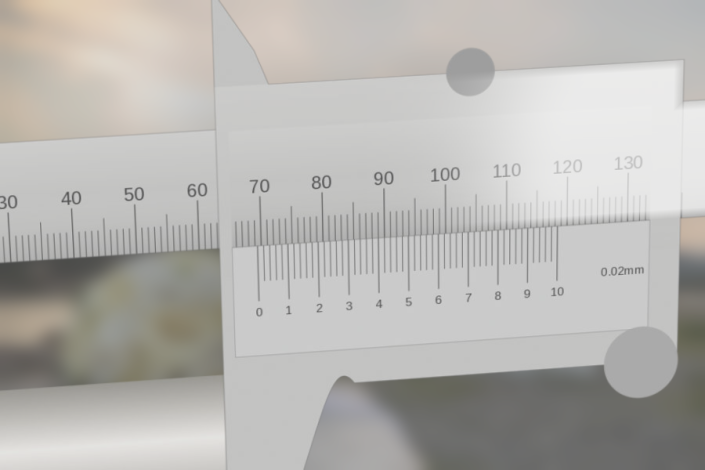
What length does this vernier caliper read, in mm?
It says 69.4 mm
